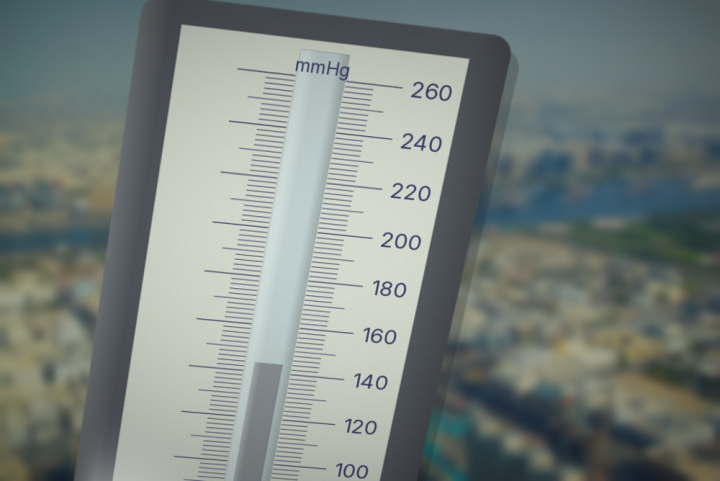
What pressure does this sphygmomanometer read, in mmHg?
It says 144 mmHg
